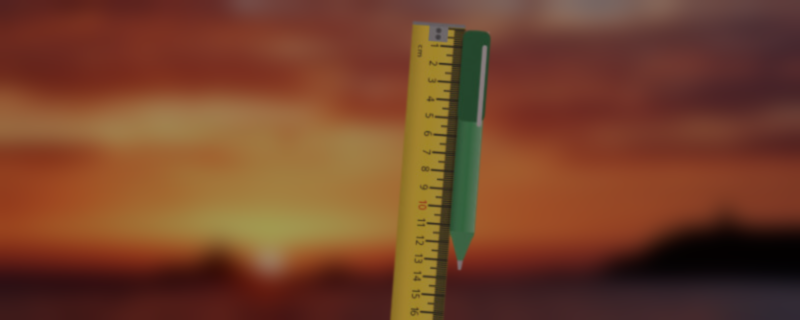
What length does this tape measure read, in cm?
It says 13.5 cm
